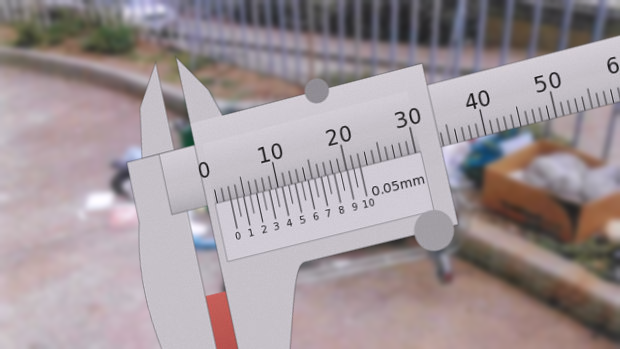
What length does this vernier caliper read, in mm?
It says 3.0 mm
